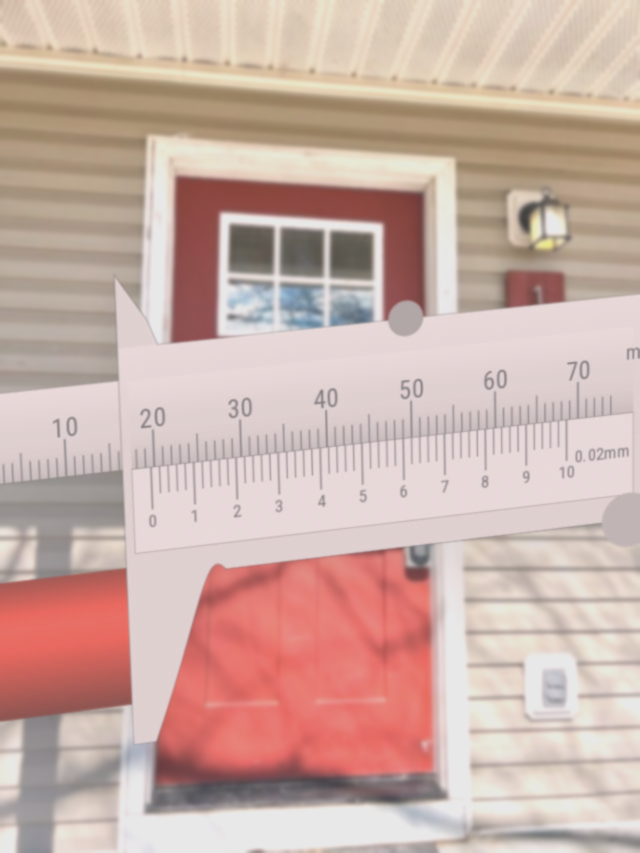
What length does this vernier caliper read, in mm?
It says 19.6 mm
